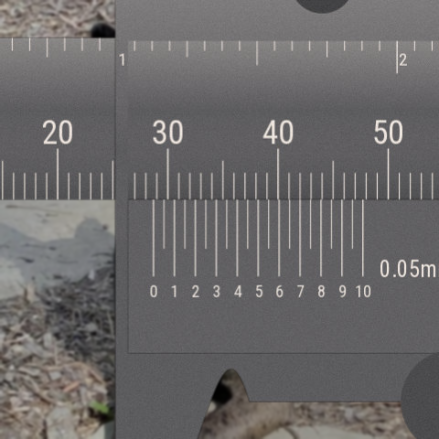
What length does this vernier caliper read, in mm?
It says 28.7 mm
